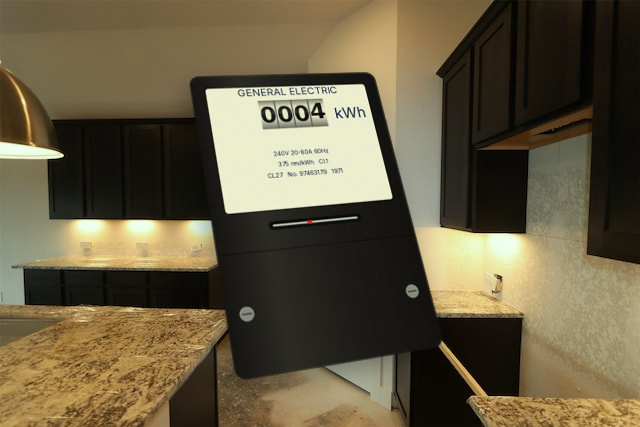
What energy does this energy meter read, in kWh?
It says 4 kWh
